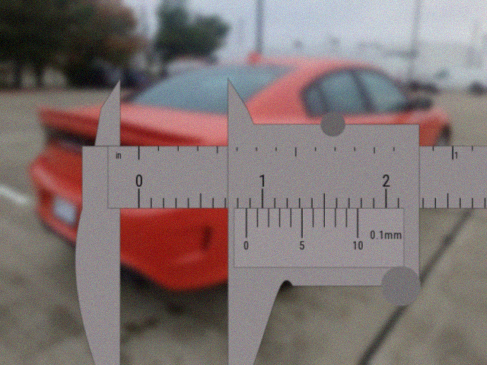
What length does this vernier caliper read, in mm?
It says 8.7 mm
